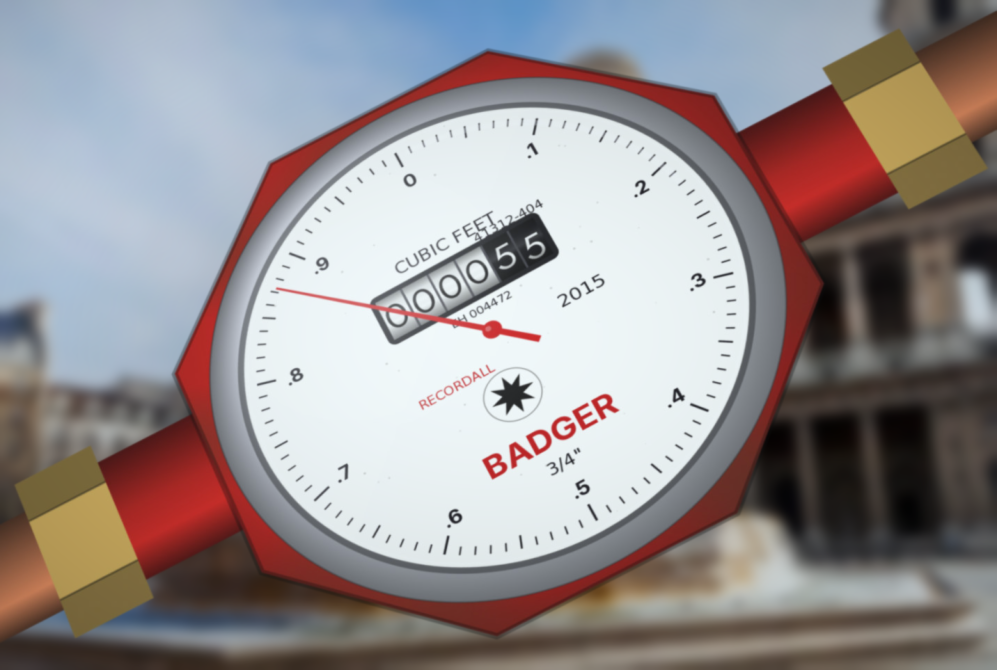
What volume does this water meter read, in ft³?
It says 54.87 ft³
